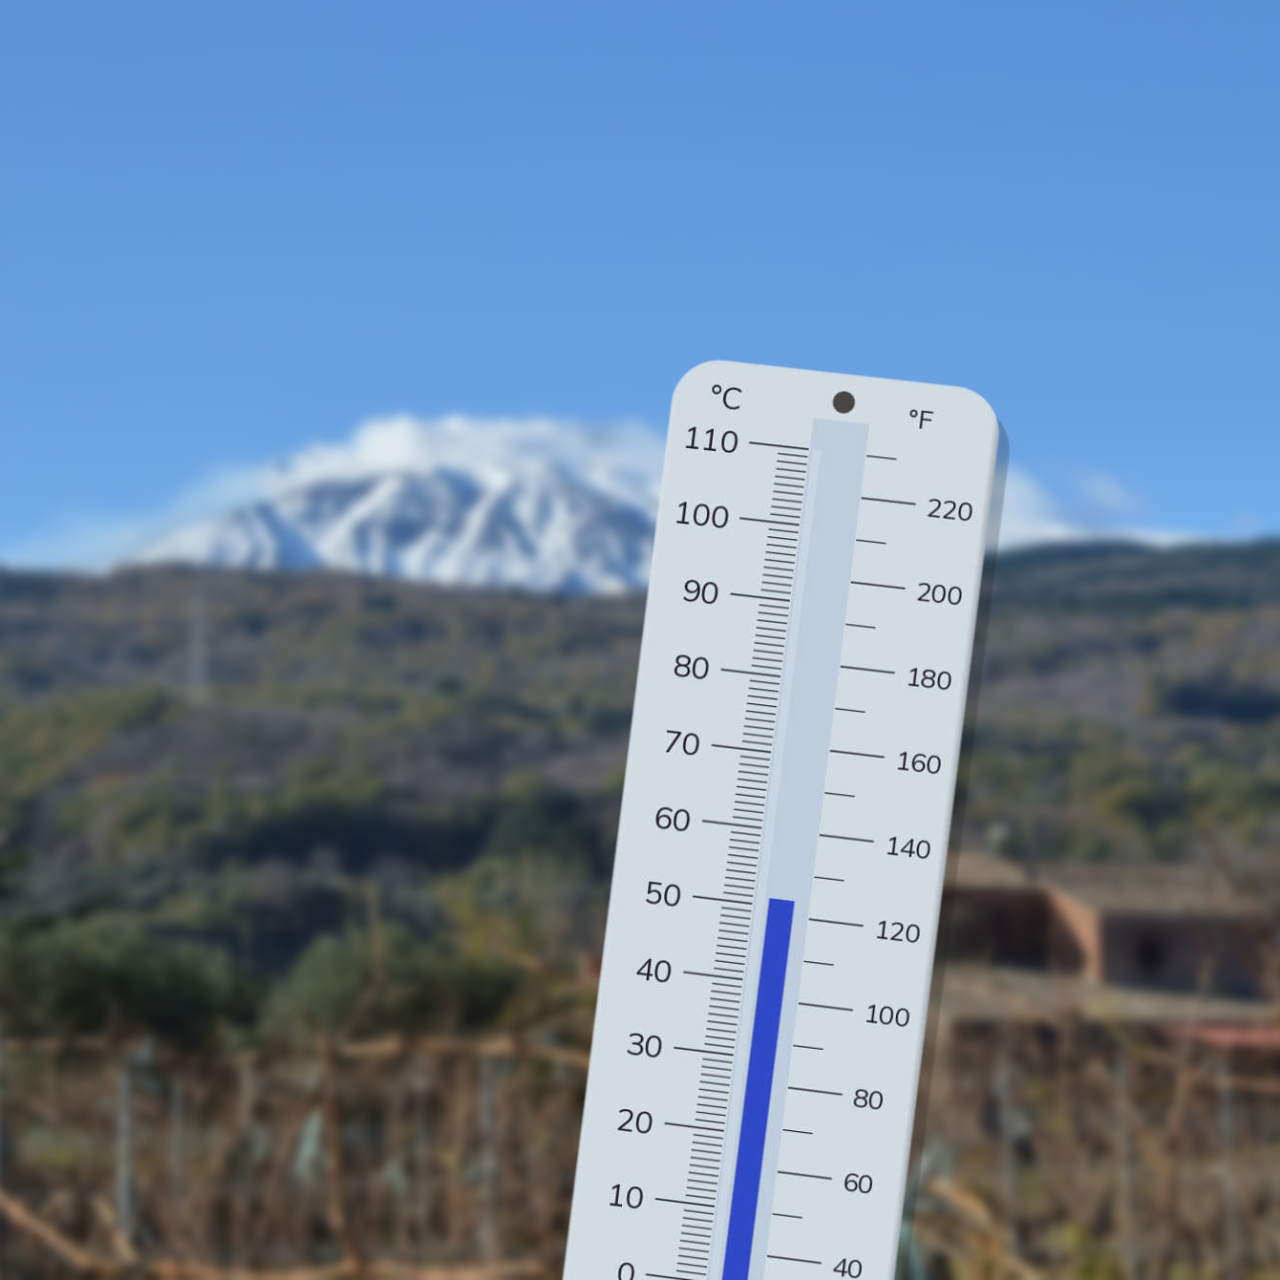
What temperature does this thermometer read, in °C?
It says 51 °C
